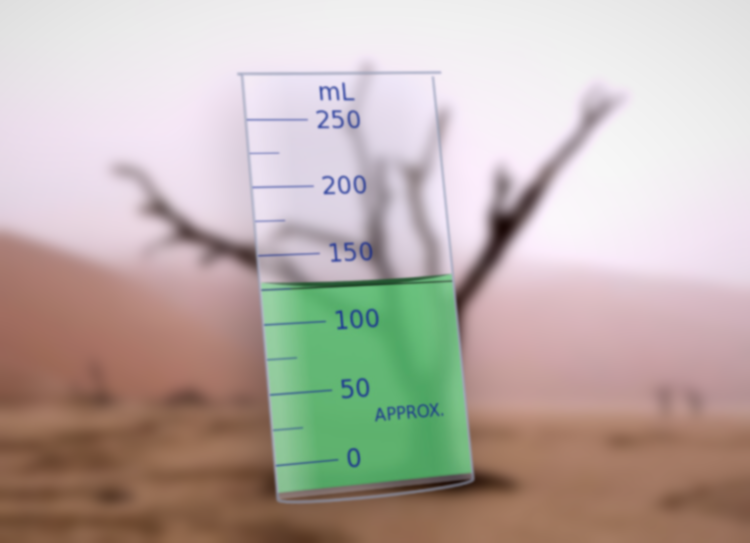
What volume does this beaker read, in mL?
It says 125 mL
